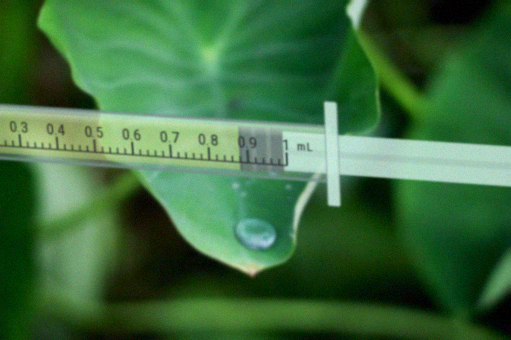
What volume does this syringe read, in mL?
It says 0.88 mL
